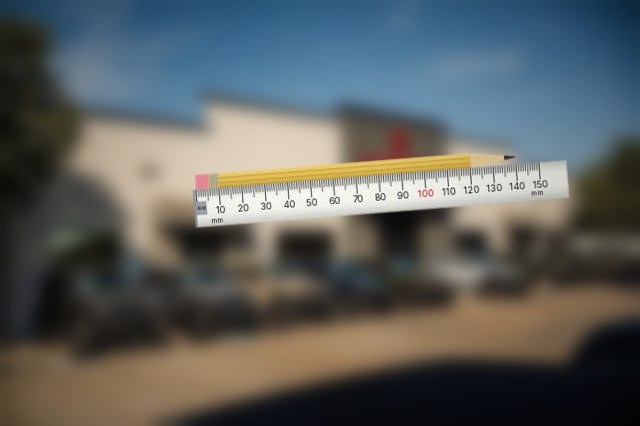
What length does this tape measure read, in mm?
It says 140 mm
